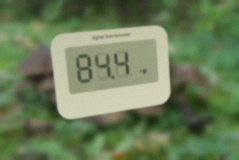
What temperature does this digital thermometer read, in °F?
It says 84.4 °F
